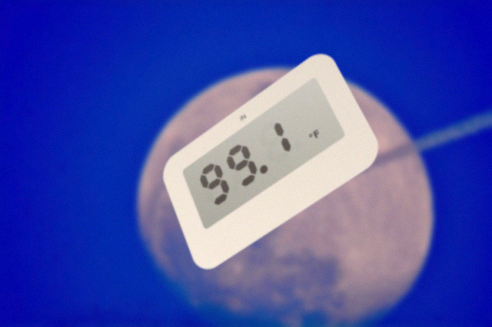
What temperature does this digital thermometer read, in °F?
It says 99.1 °F
